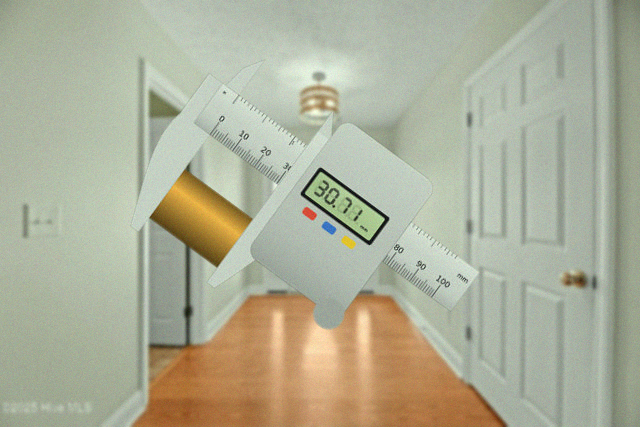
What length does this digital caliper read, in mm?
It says 30.71 mm
